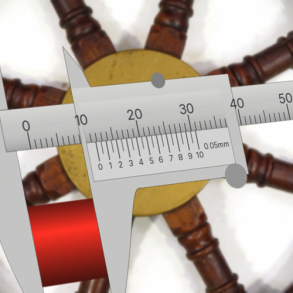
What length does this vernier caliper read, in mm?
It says 11.8 mm
